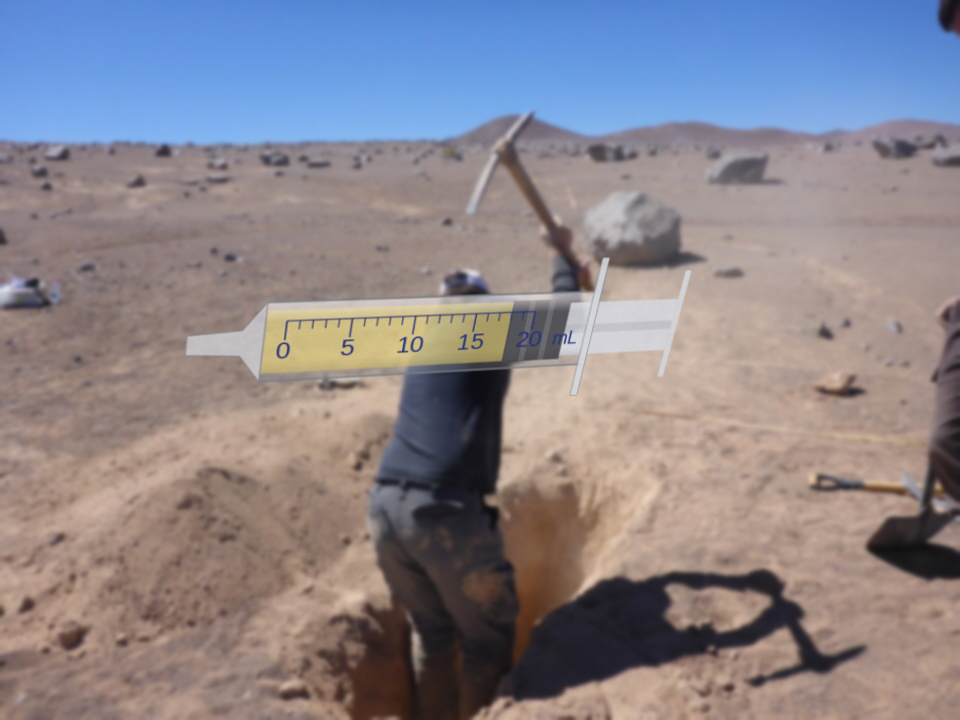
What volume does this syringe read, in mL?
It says 18 mL
